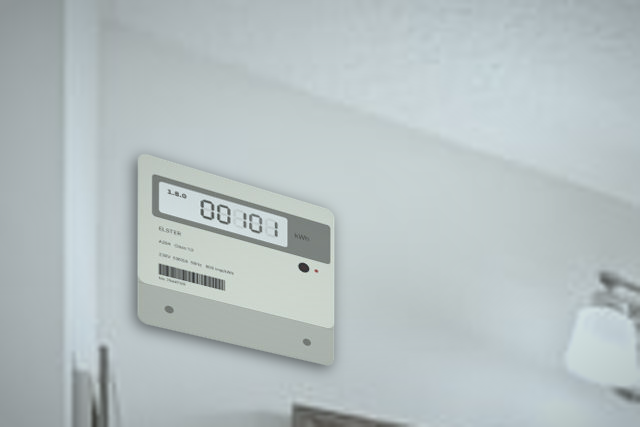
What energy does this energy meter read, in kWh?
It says 101 kWh
